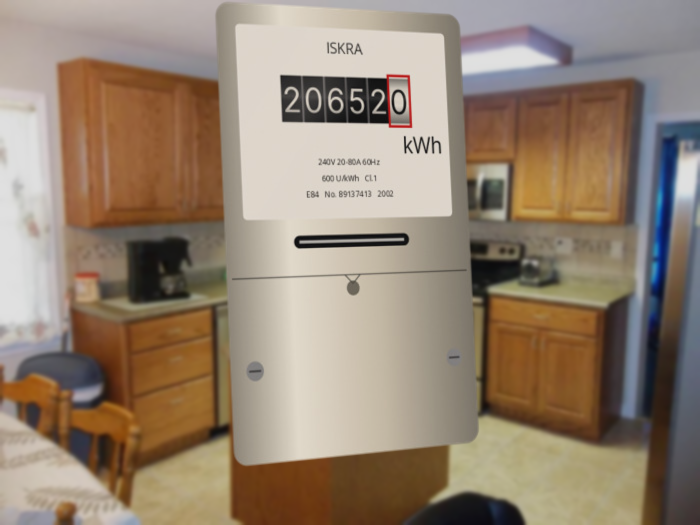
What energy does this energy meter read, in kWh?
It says 20652.0 kWh
